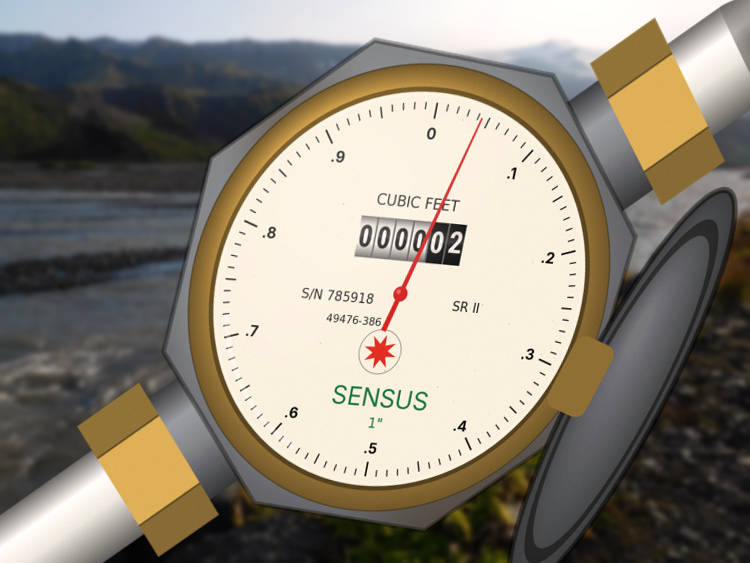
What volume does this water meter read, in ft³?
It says 2.04 ft³
